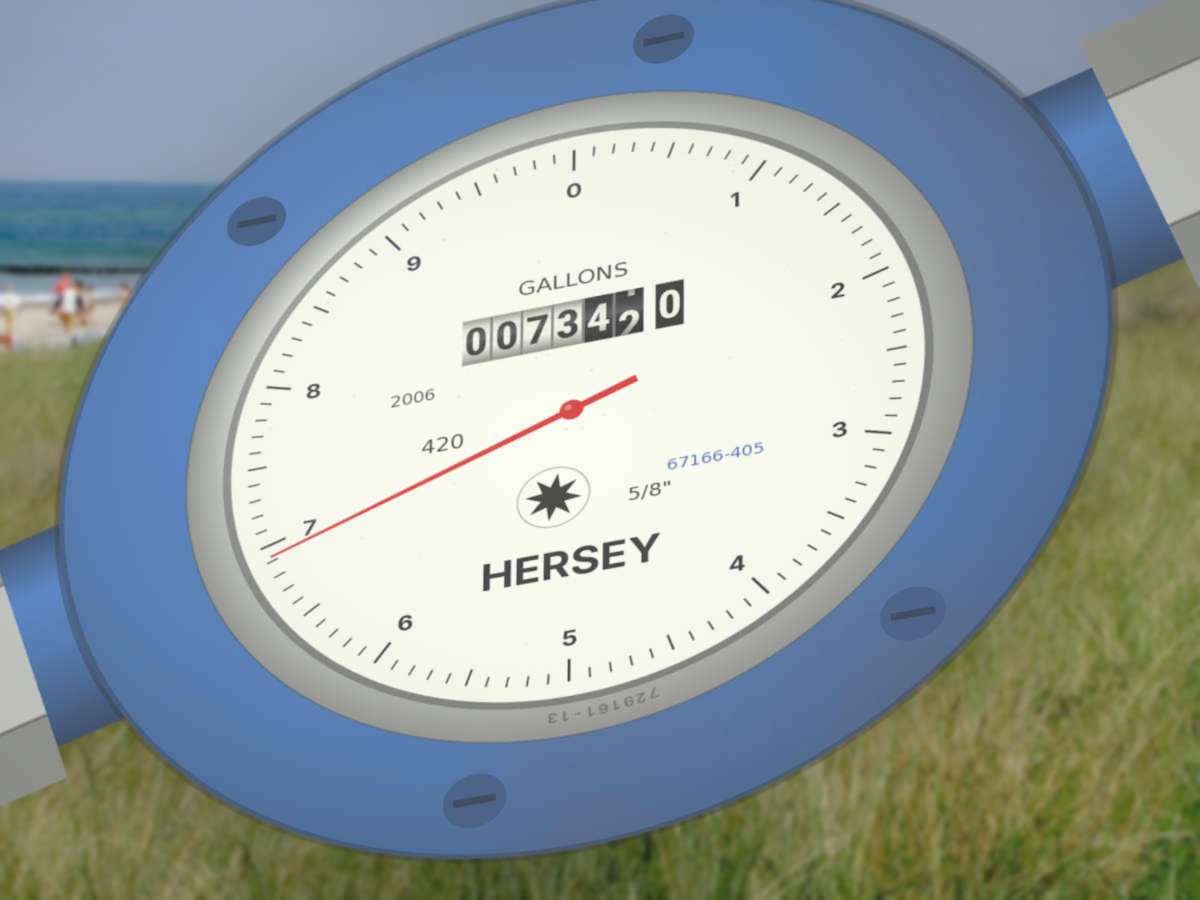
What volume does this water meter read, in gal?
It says 73416.9 gal
